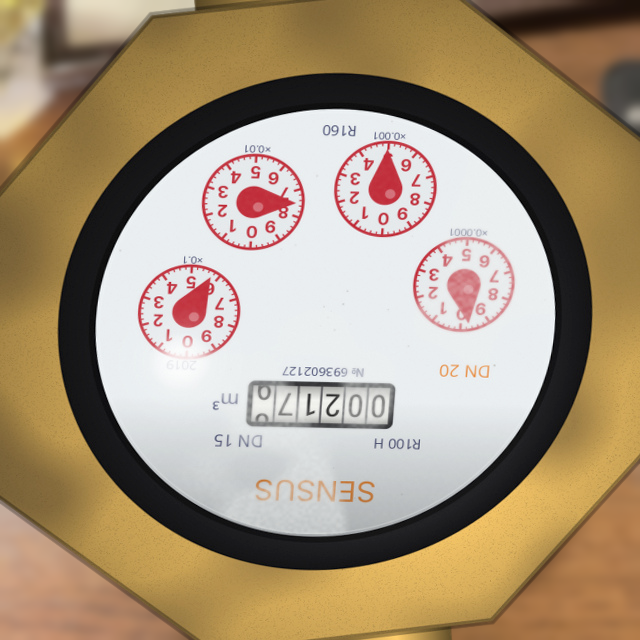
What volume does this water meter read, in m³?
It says 2178.5749 m³
